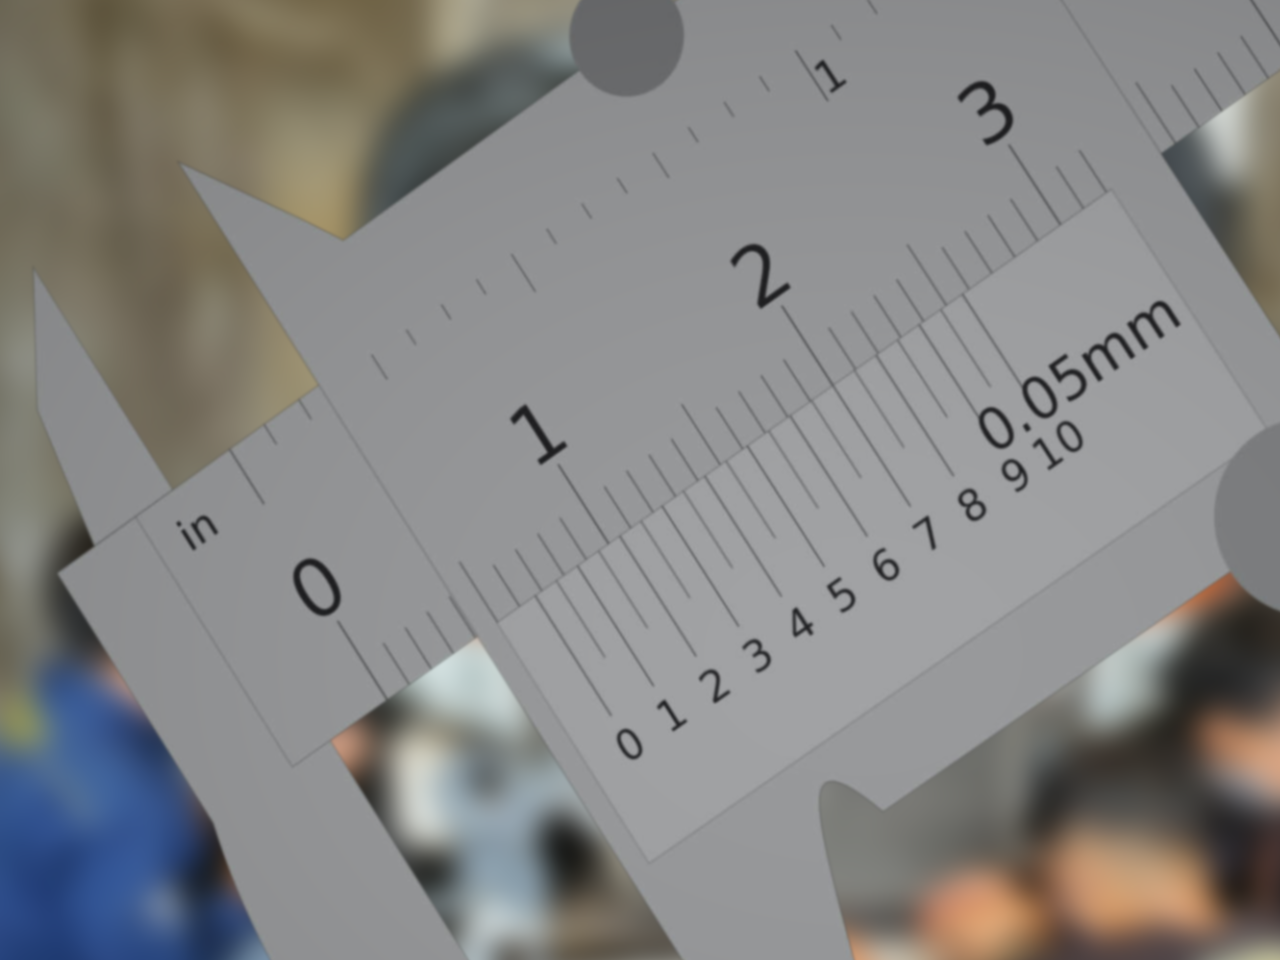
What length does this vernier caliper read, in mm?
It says 6.7 mm
